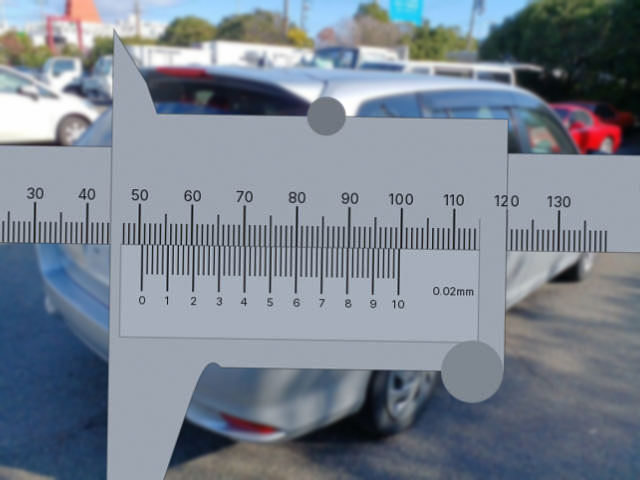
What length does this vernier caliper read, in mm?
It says 50.6 mm
